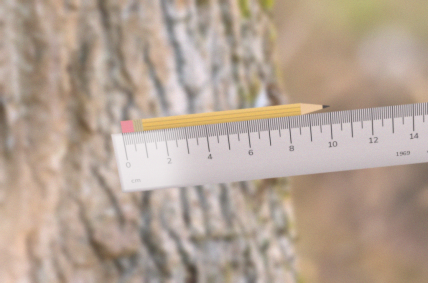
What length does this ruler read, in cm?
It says 10 cm
